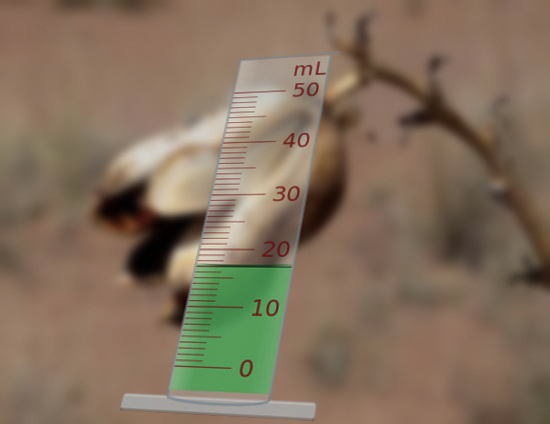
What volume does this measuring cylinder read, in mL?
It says 17 mL
